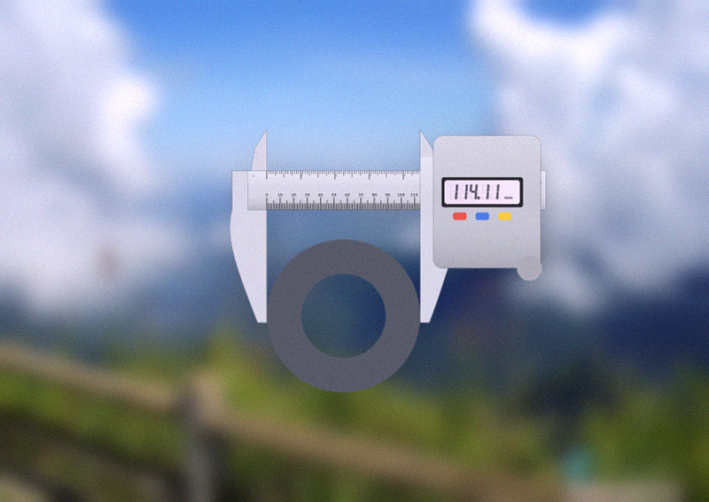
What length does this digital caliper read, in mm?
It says 114.11 mm
